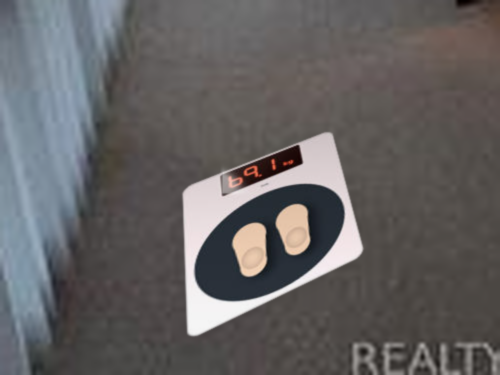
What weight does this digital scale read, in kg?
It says 69.1 kg
